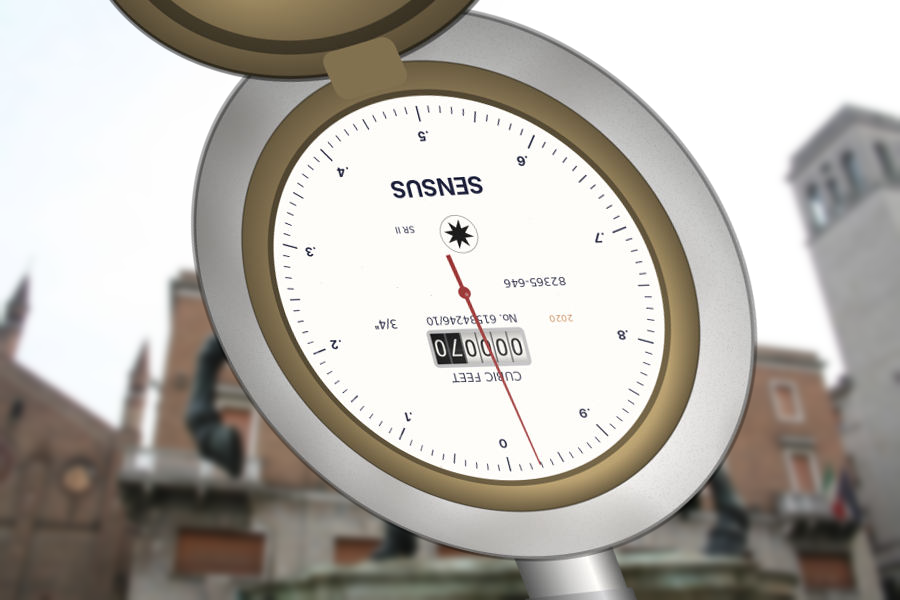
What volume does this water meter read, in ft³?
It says 69.97 ft³
